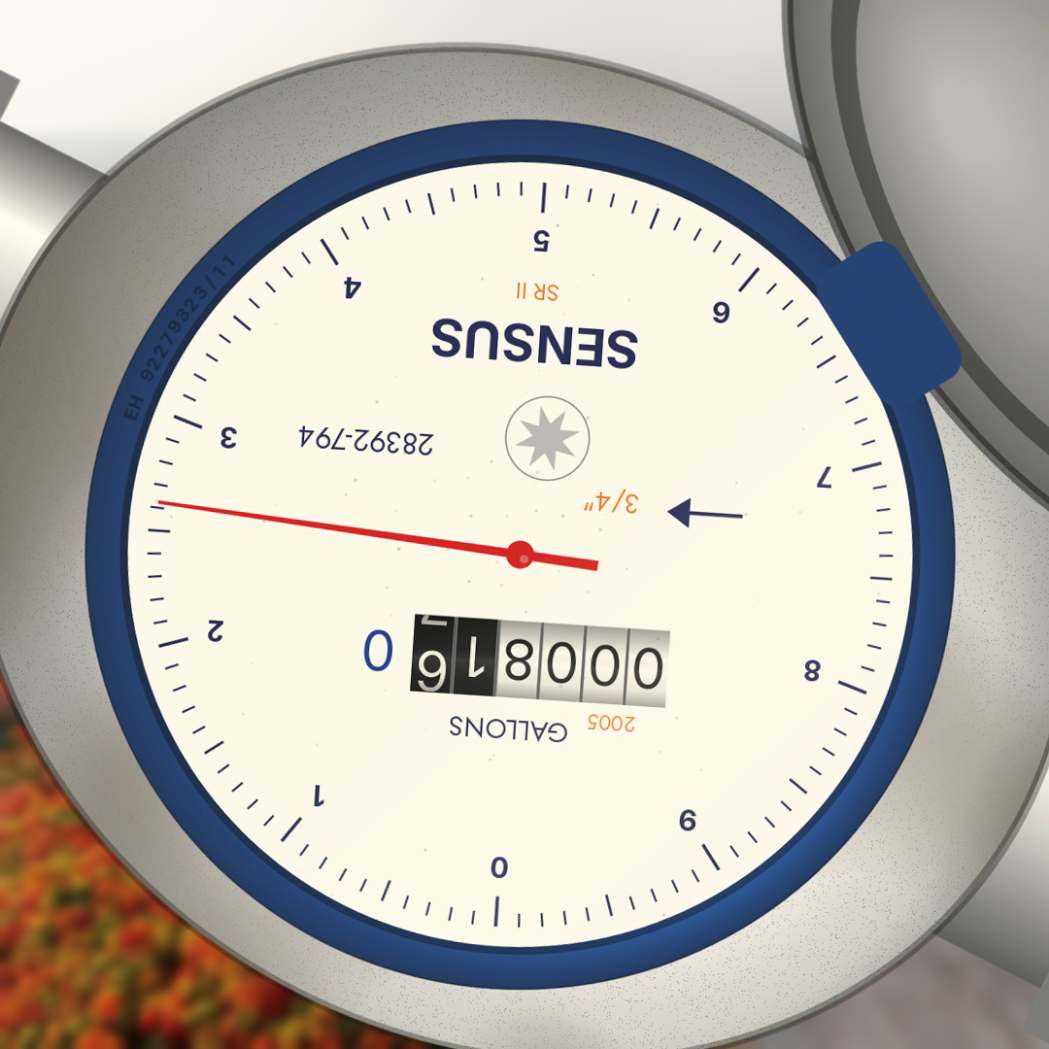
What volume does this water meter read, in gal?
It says 8162.6 gal
